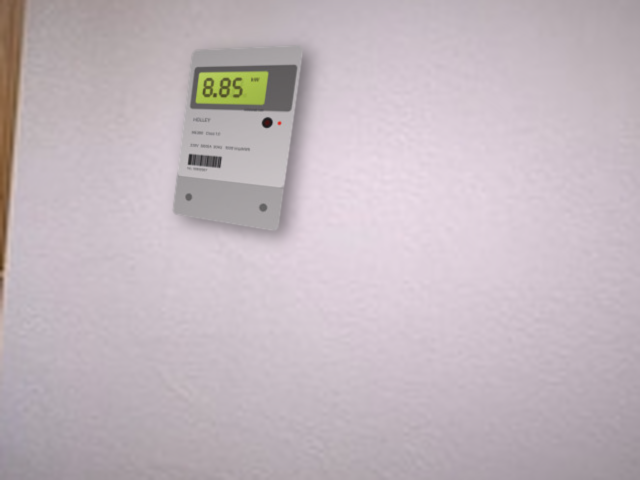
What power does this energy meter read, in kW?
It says 8.85 kW
